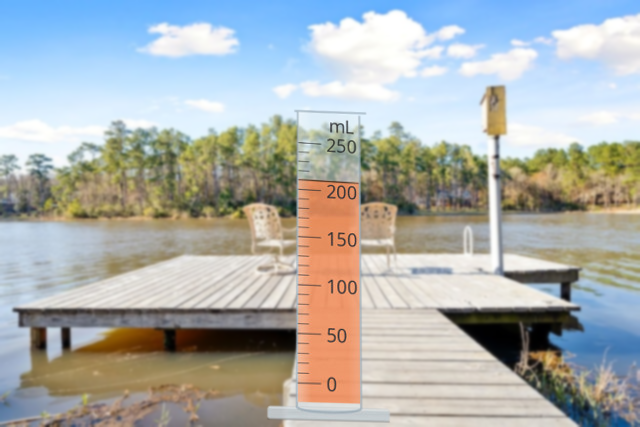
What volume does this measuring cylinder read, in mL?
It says 210 mL
